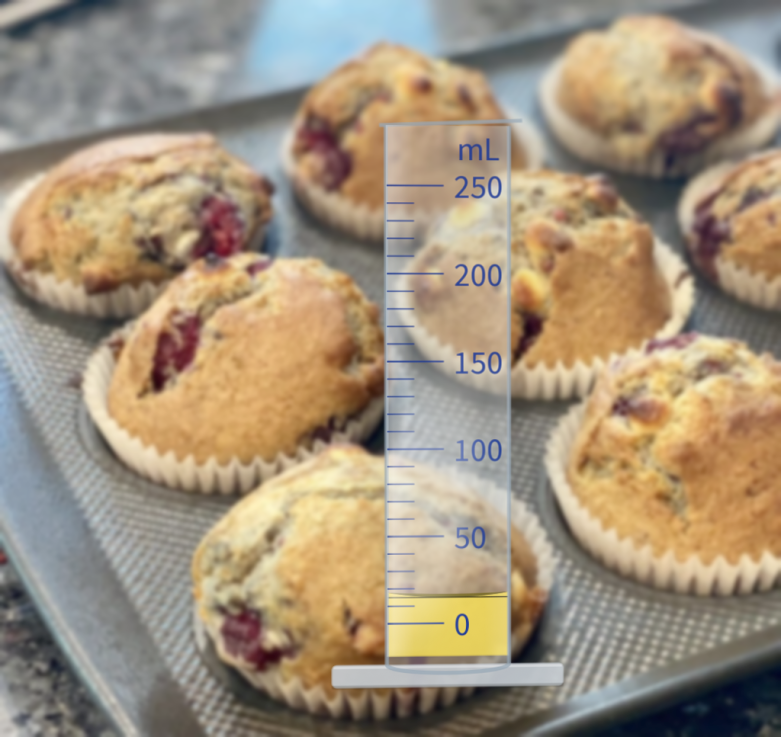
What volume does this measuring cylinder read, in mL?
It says 15 mL
